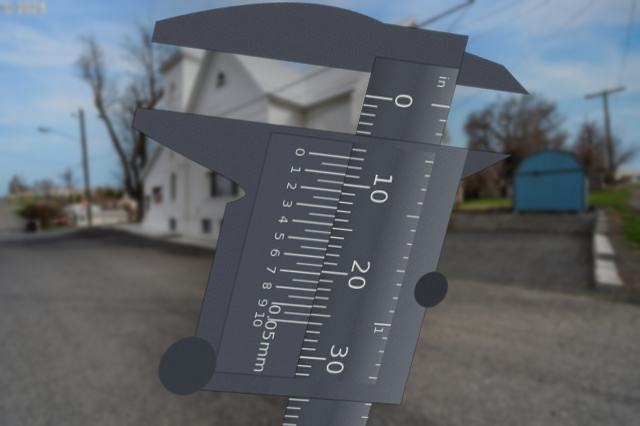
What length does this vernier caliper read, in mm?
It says 7.0 mm
